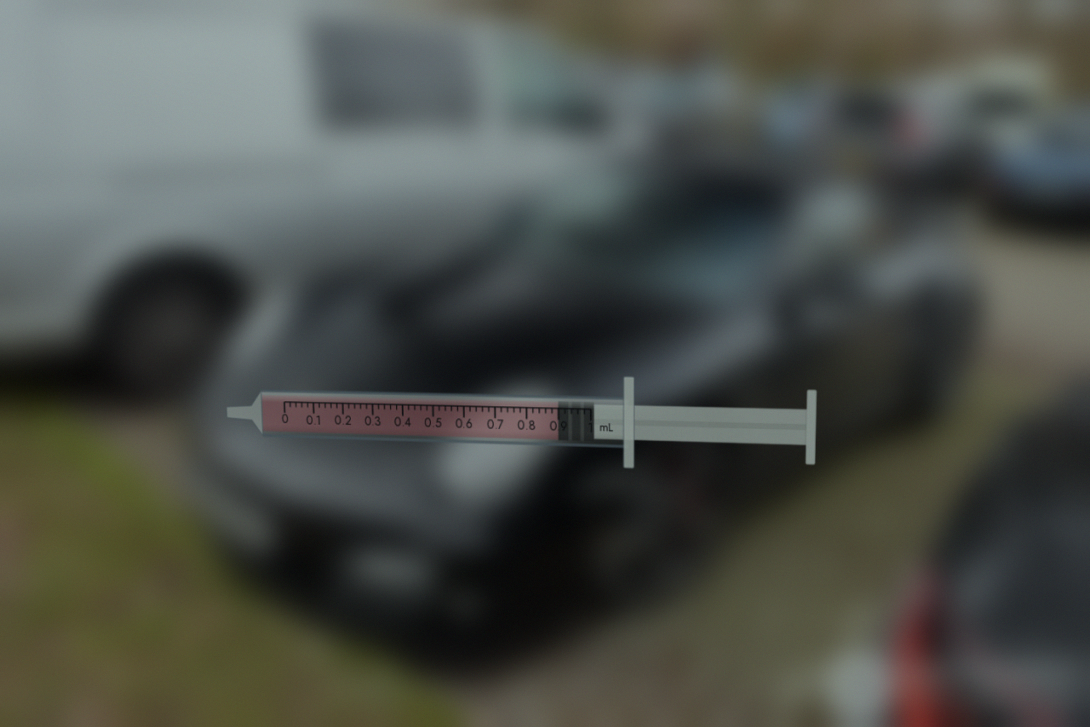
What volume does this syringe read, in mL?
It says 0.9 mL
